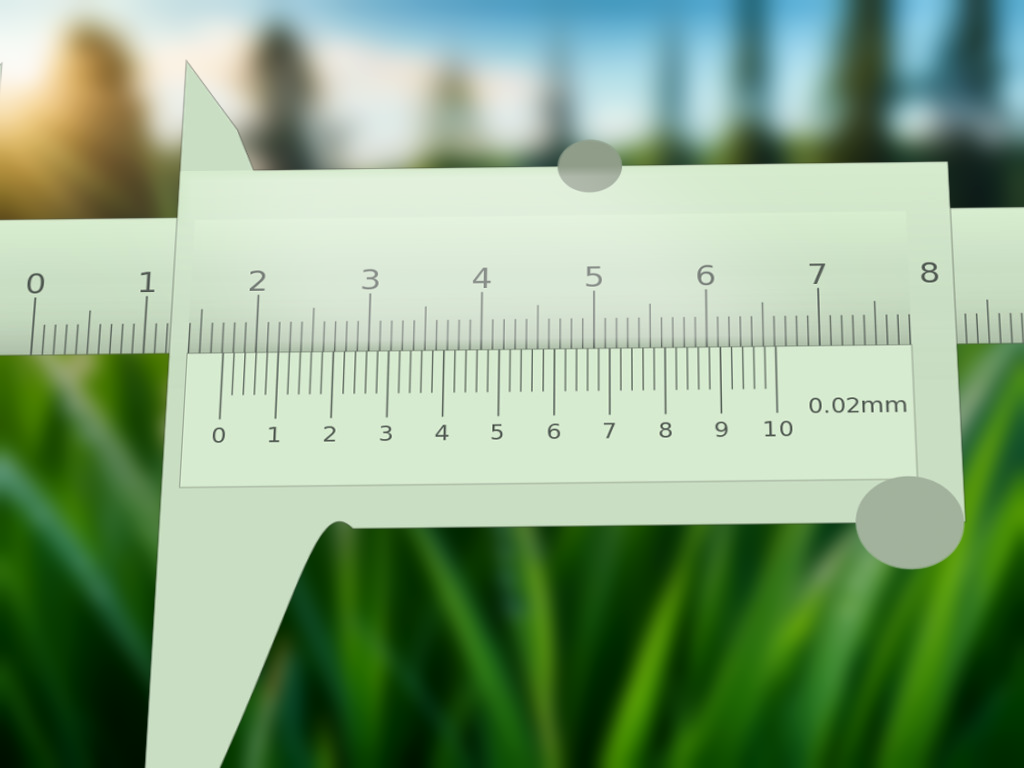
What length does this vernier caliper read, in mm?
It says 17.1 mm
